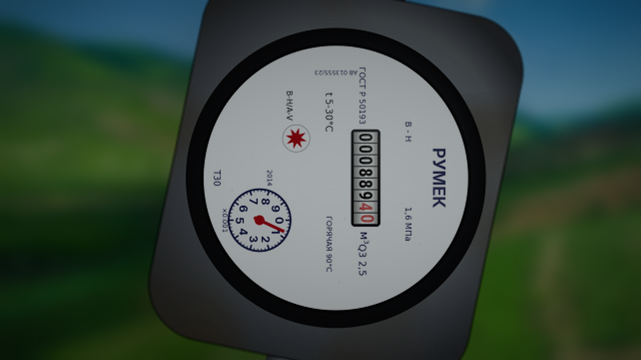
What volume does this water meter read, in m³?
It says 889.400 m³
